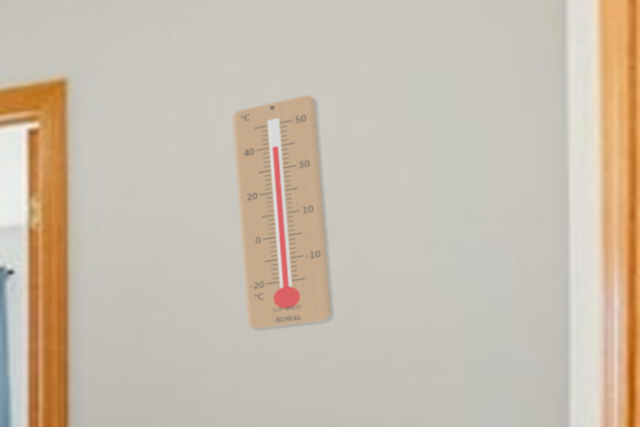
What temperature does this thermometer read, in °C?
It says 40 °C
